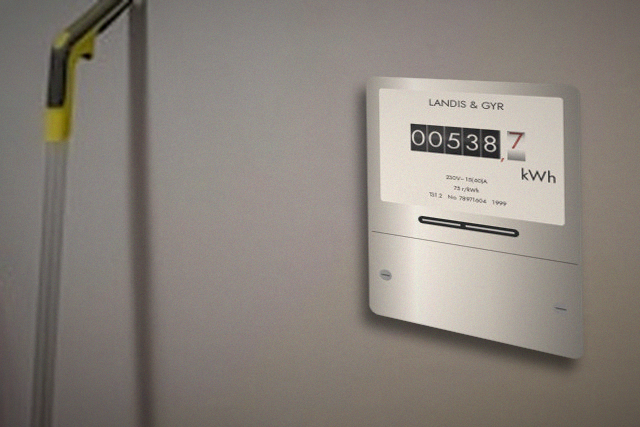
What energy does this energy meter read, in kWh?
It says 538.7 kWh
